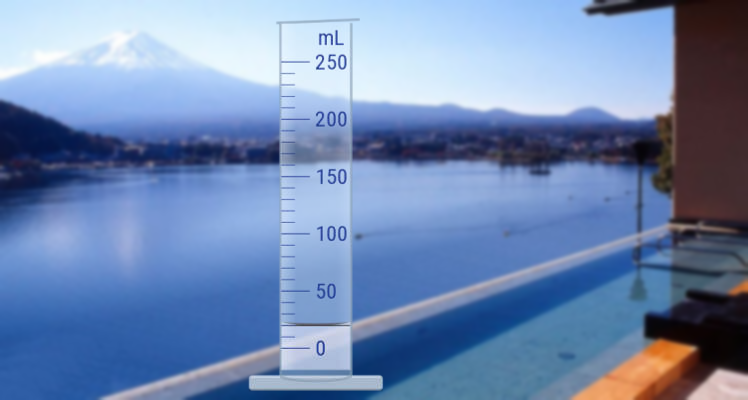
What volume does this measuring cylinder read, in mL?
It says 20 mL
